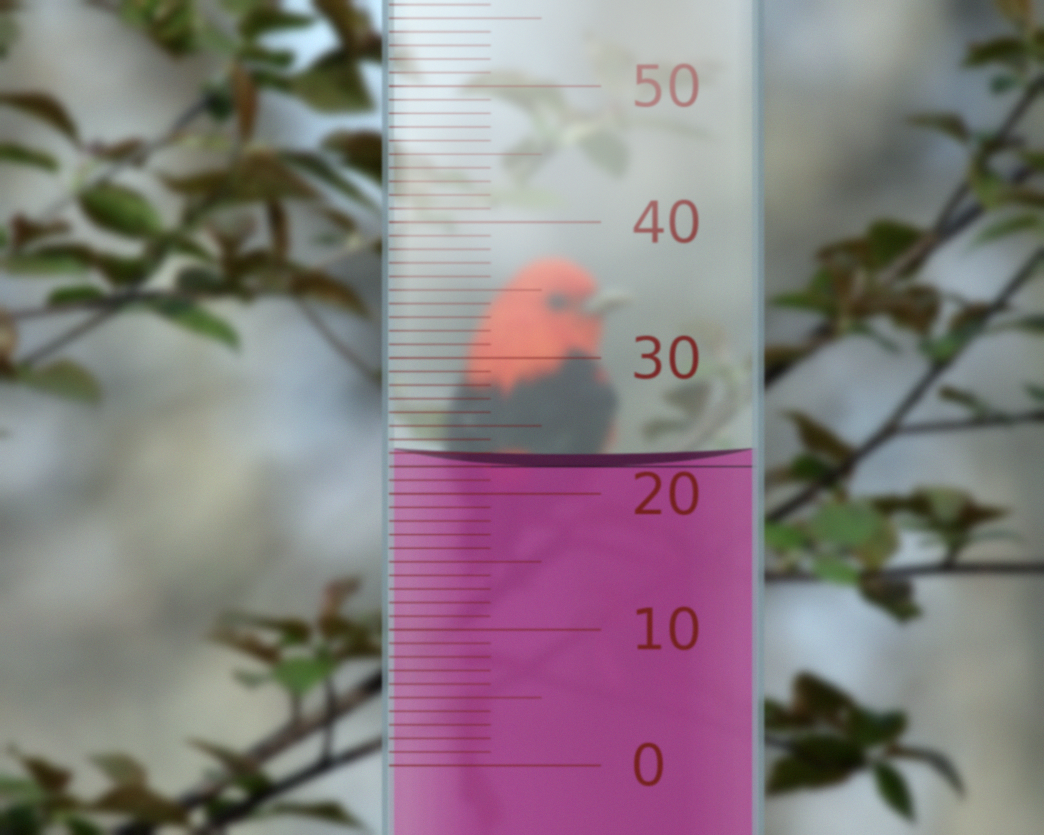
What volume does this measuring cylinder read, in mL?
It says 22 mL
